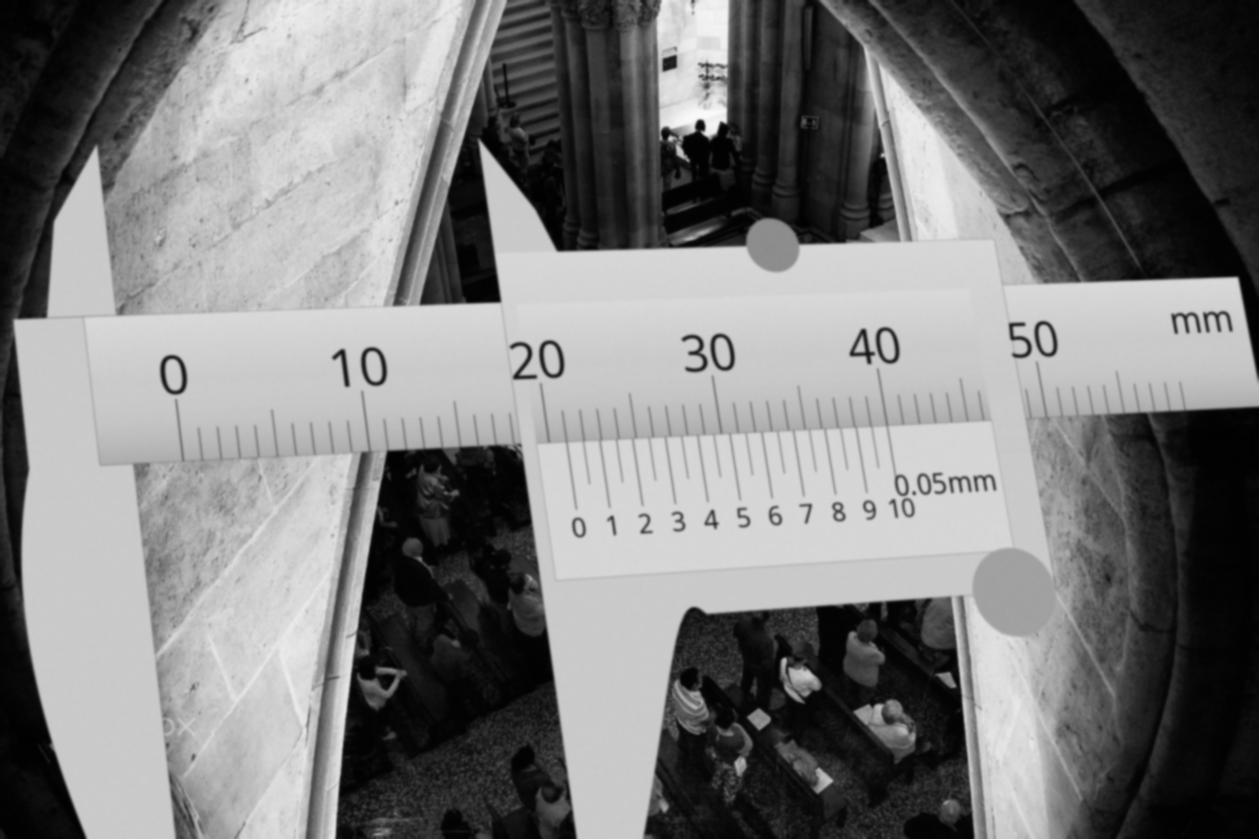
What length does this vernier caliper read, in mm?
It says 21.0 mm
